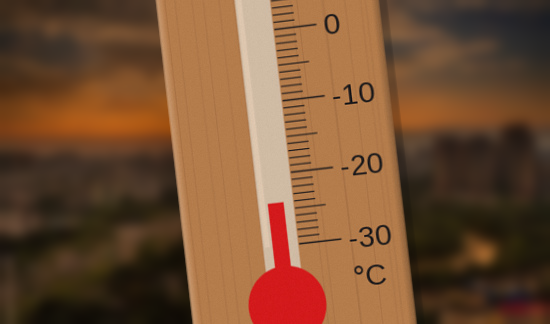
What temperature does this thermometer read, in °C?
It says -24 °C
